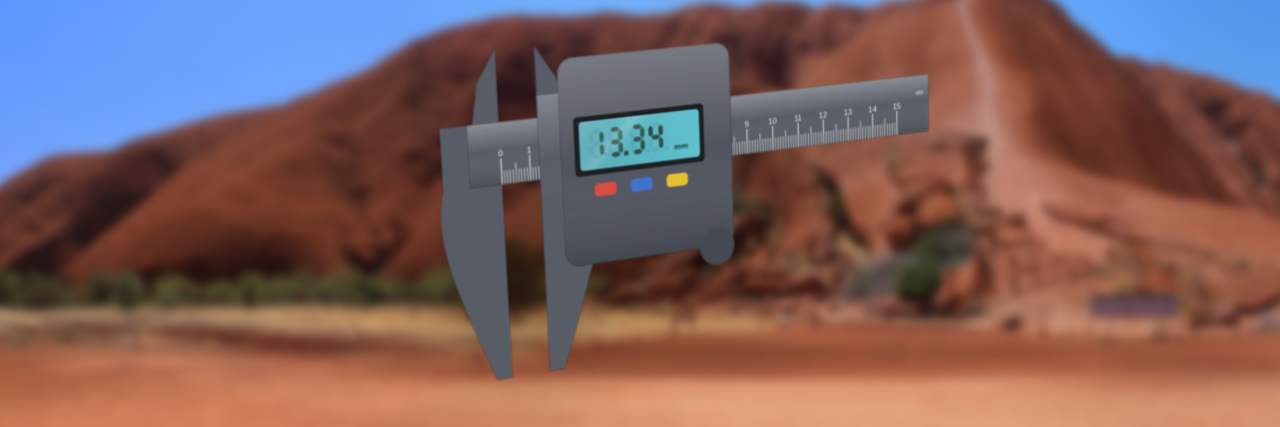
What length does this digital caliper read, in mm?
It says 13.34 mm
